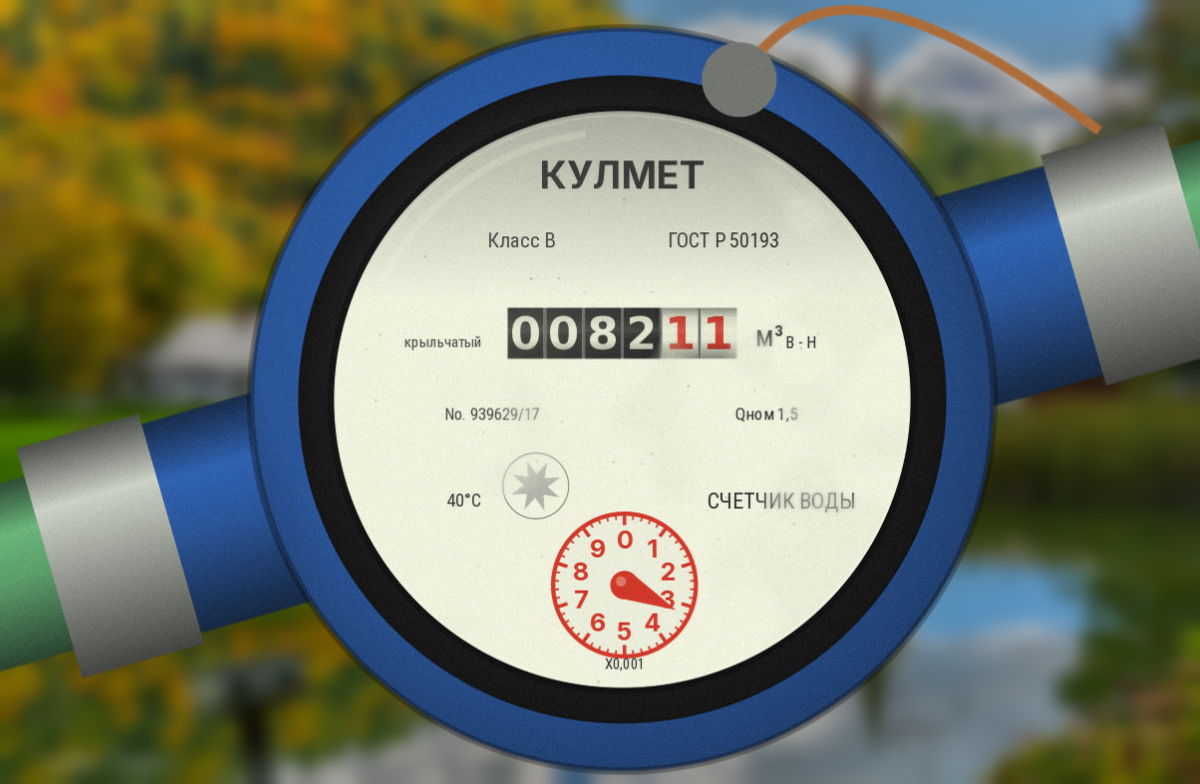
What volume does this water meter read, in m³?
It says 82.113 m³
